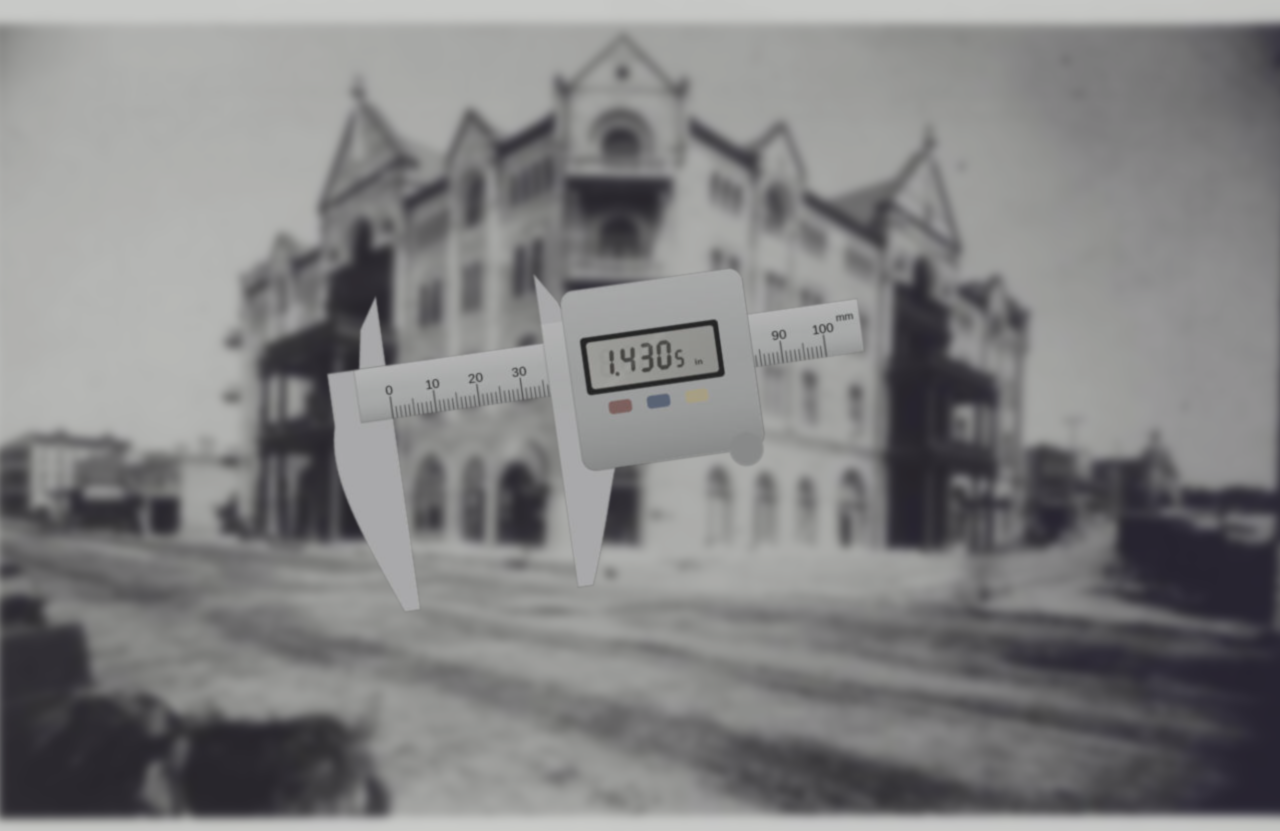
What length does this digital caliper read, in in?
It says 1.4305 in
